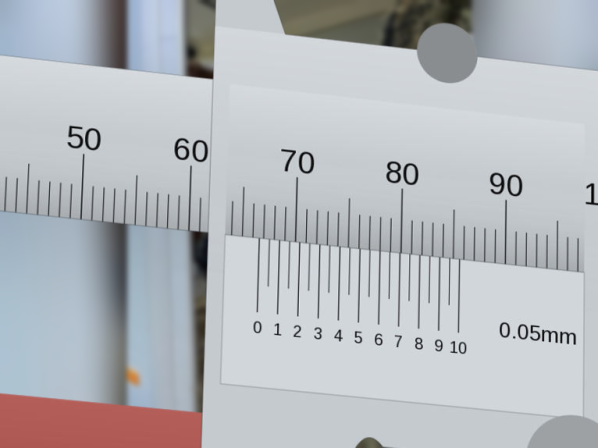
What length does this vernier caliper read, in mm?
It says 66.6 mm
